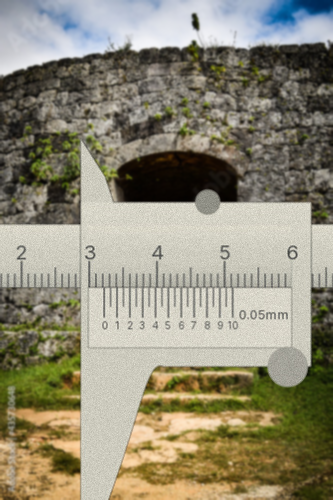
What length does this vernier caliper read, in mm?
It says 32.2 mm
